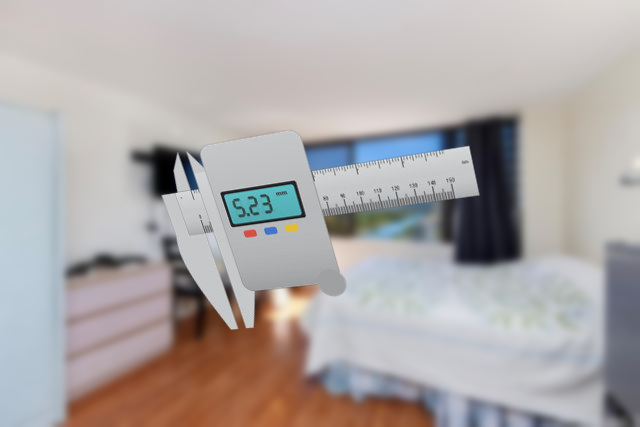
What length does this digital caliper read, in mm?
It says 5.23 mm
